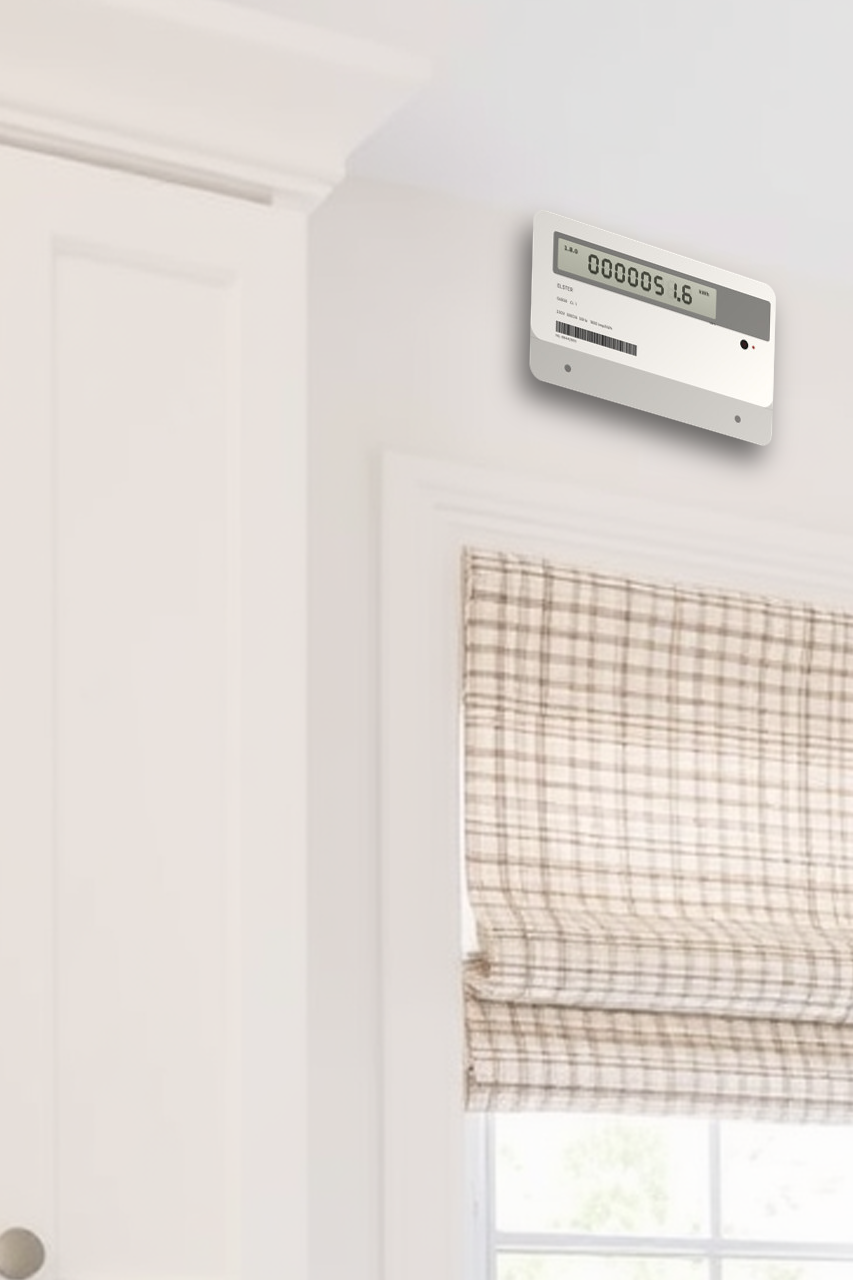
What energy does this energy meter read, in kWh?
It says 51.6 kWh
